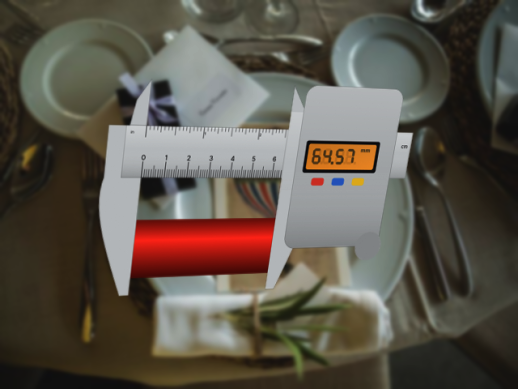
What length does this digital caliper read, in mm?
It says 64.57 mm
